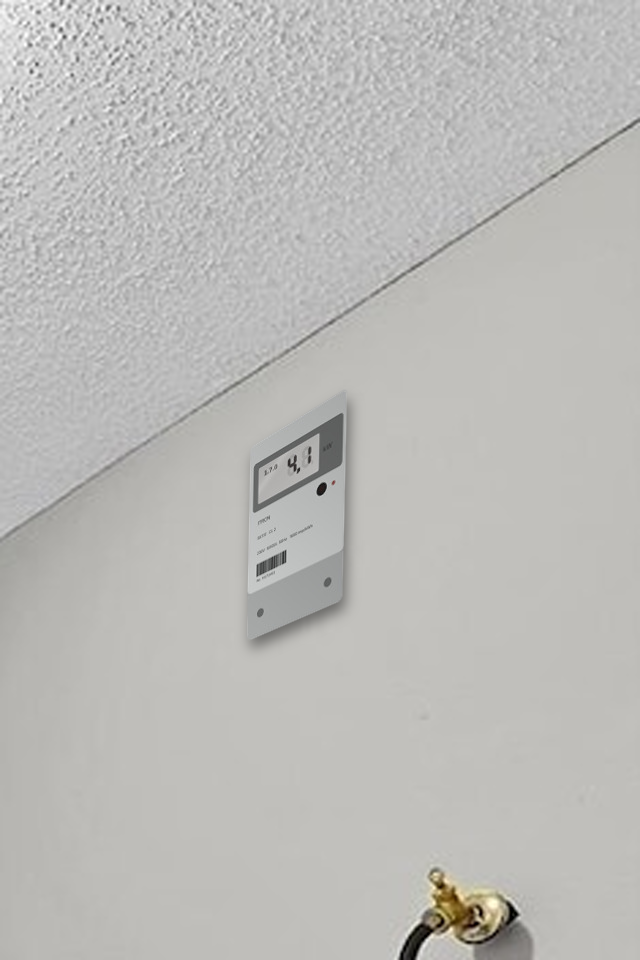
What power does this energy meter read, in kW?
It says 4.1 kW
